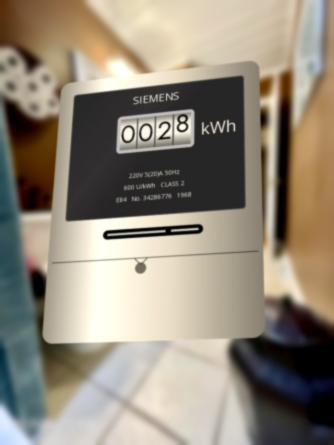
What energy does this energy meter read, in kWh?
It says 28 kWh
